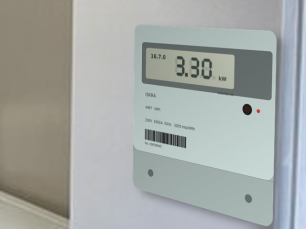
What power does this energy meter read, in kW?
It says 3.30 kW
